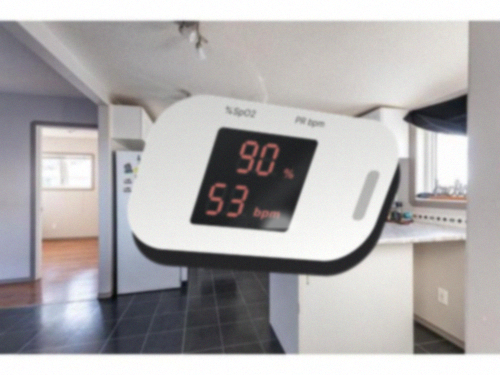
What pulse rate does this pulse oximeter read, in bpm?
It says 53 bpm
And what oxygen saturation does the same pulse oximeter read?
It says 90 %
